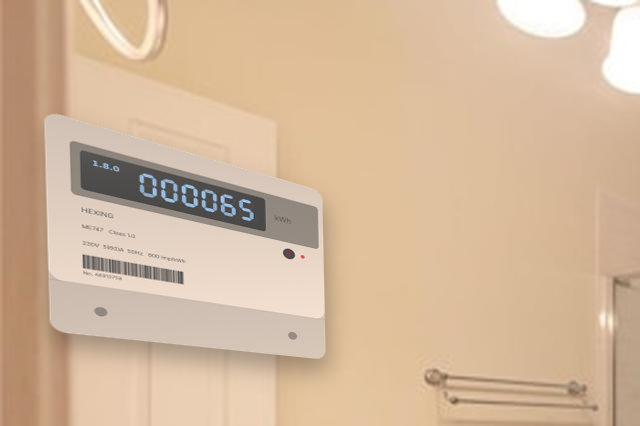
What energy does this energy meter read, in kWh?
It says 65 kWh
